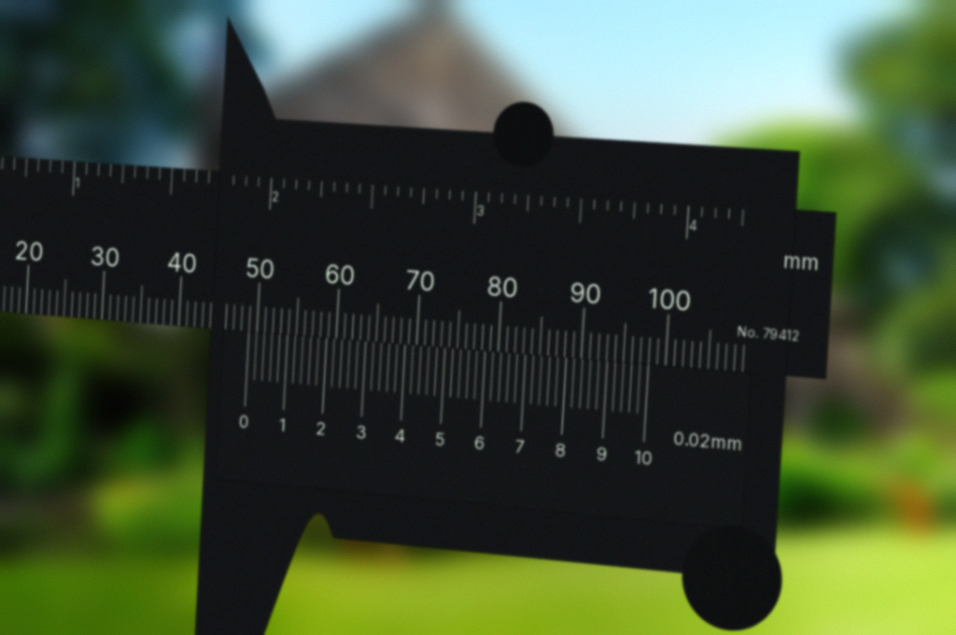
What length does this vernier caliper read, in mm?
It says 49.0 mm
